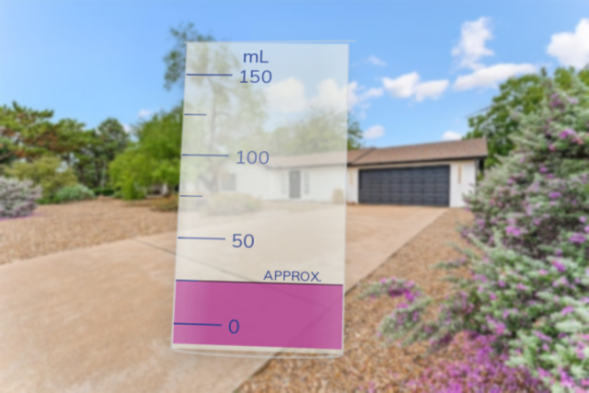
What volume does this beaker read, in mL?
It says 25 mL
